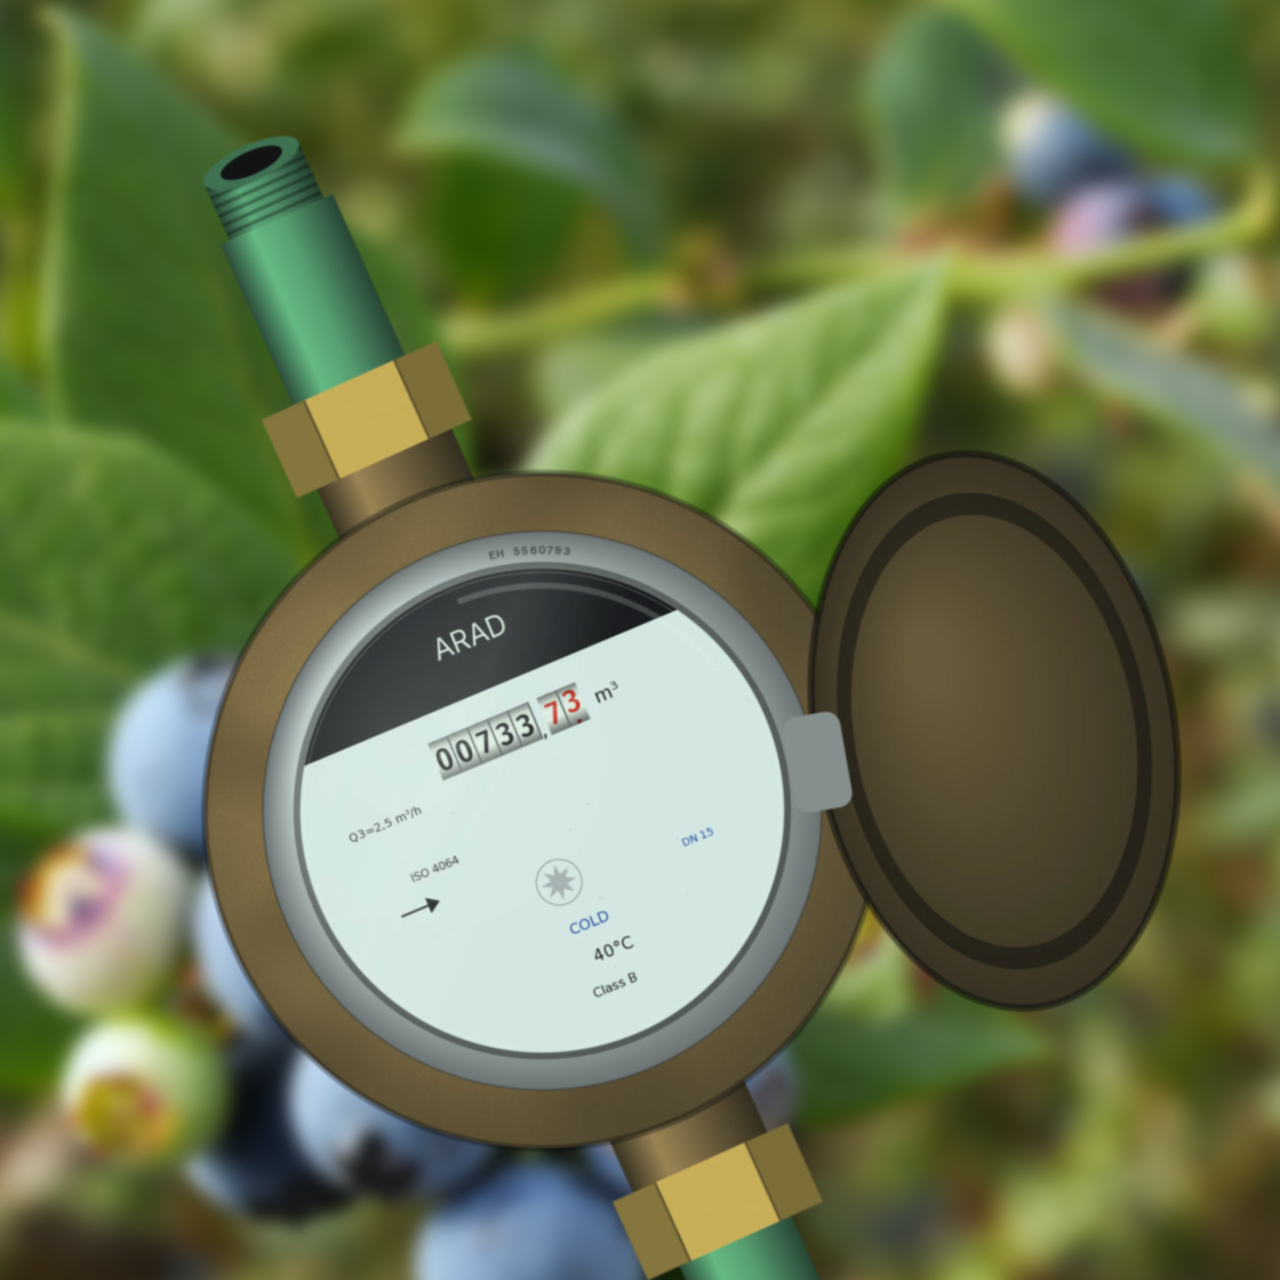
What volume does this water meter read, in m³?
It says 733.73 m³
